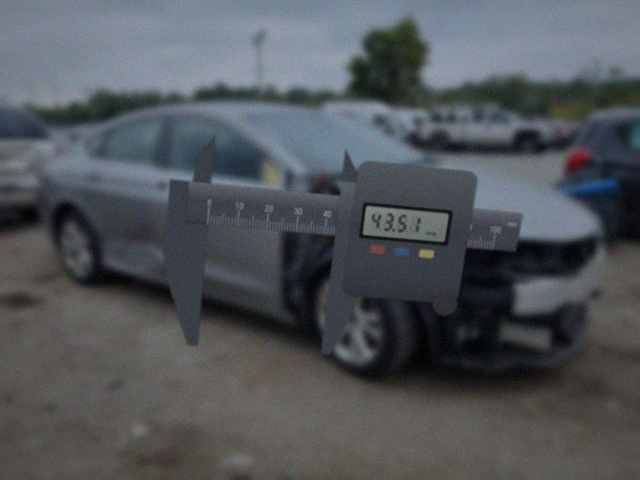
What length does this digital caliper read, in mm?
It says 43.51 mm
